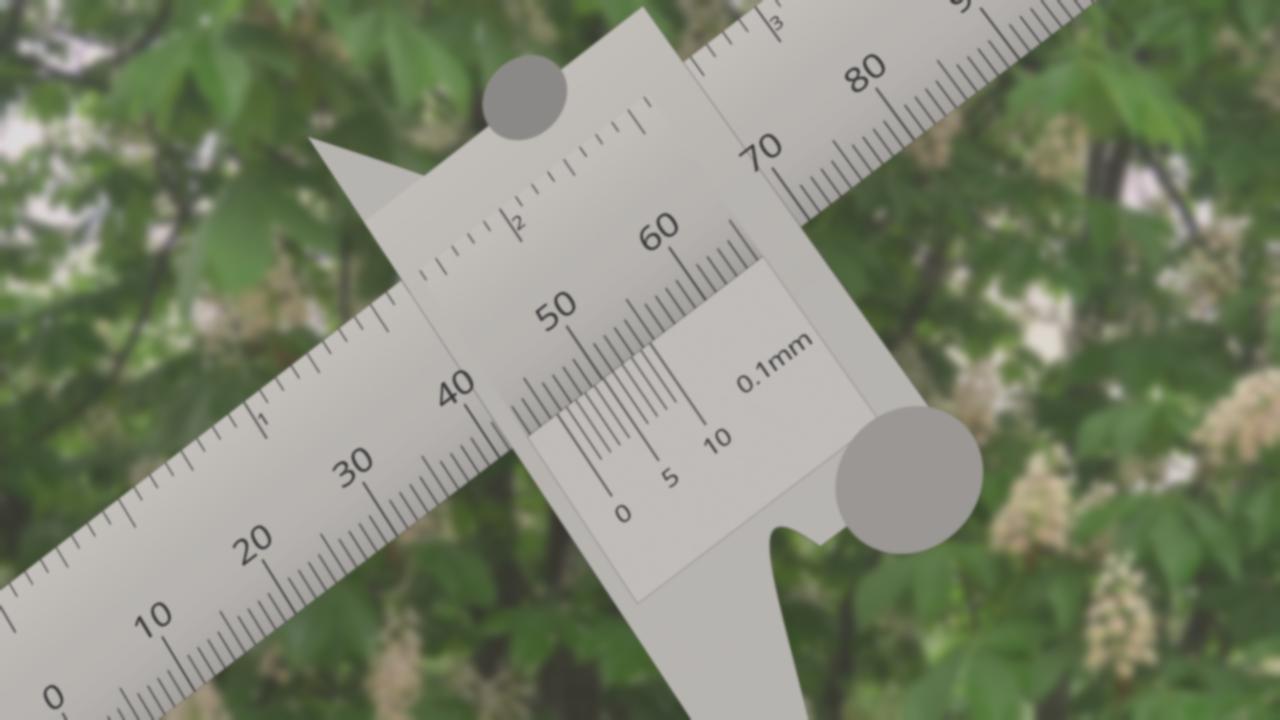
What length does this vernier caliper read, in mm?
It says 45.6 mm
